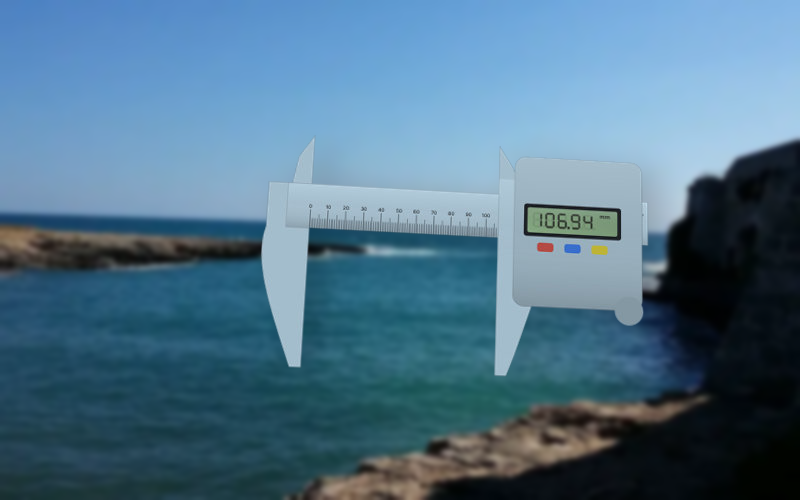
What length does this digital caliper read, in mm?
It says 106.94 mm
